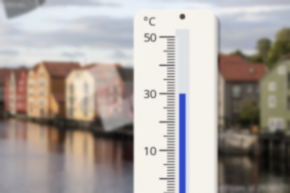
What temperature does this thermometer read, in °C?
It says 30 °C
